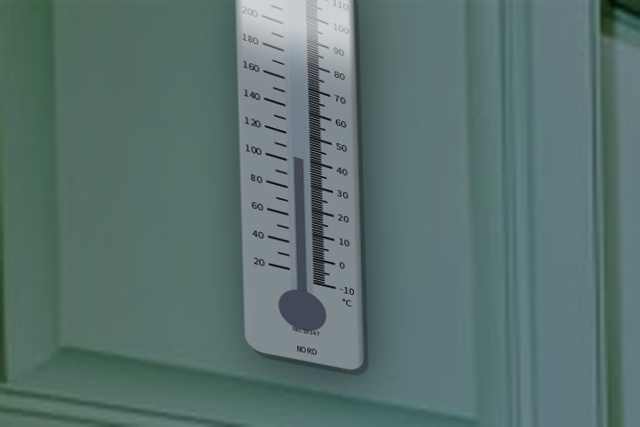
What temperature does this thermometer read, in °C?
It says 40 °C
